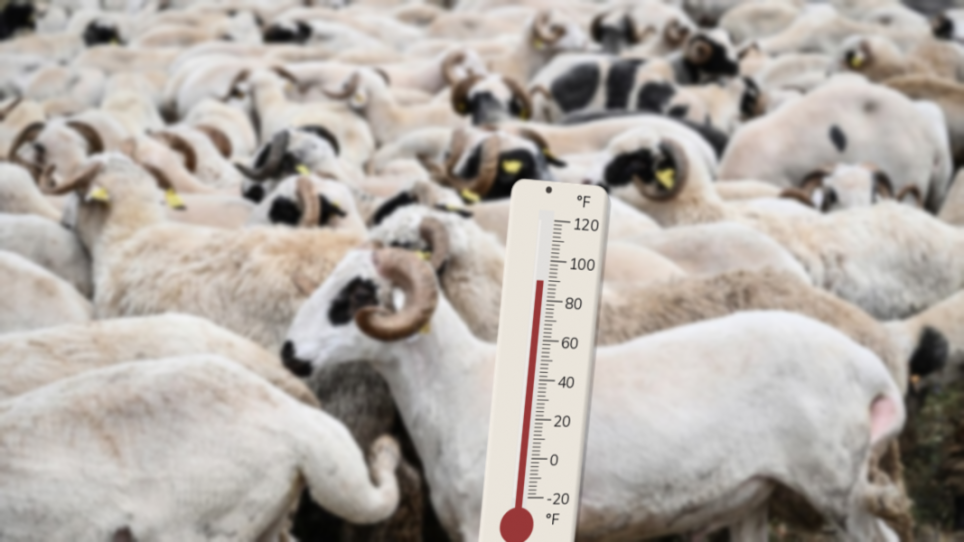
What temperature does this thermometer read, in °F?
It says 90 °F
